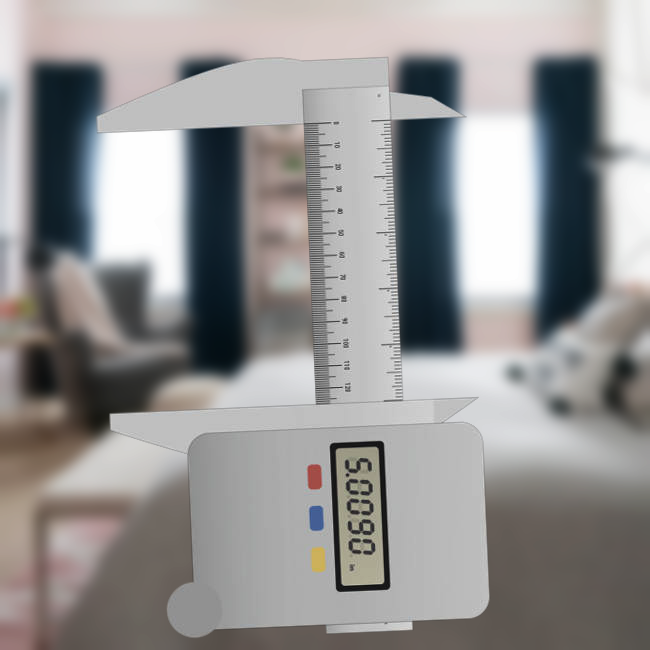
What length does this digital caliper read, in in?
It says 5.0090 in
